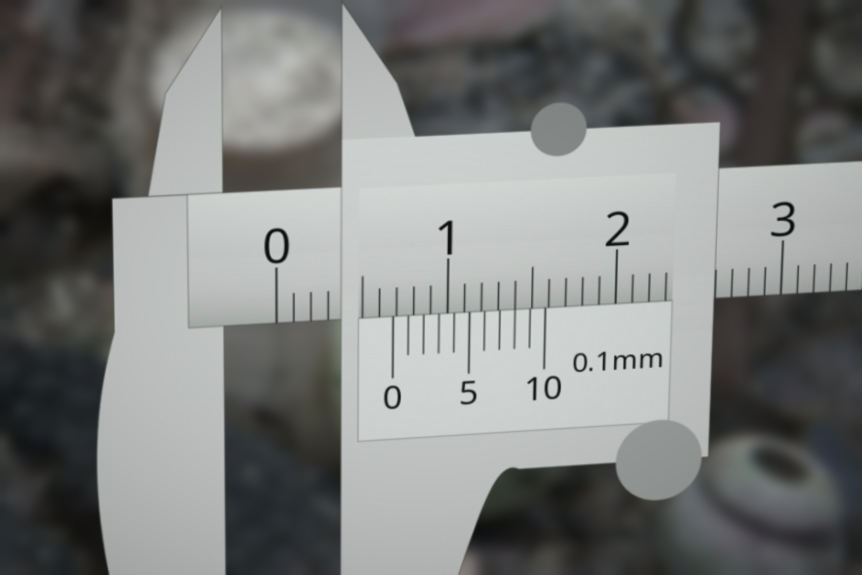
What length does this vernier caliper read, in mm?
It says 6.8 mm
